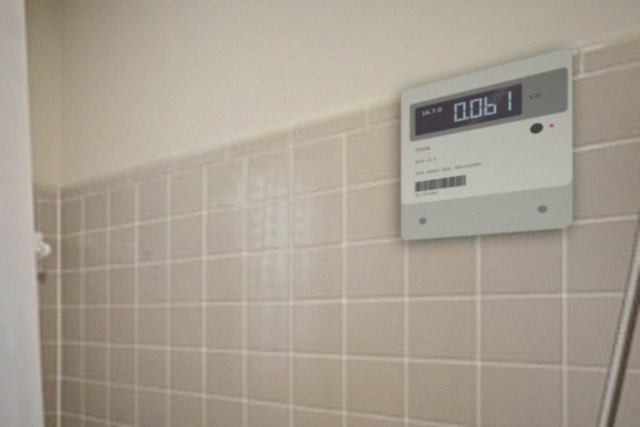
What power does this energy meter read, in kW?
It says 0.061 kW
